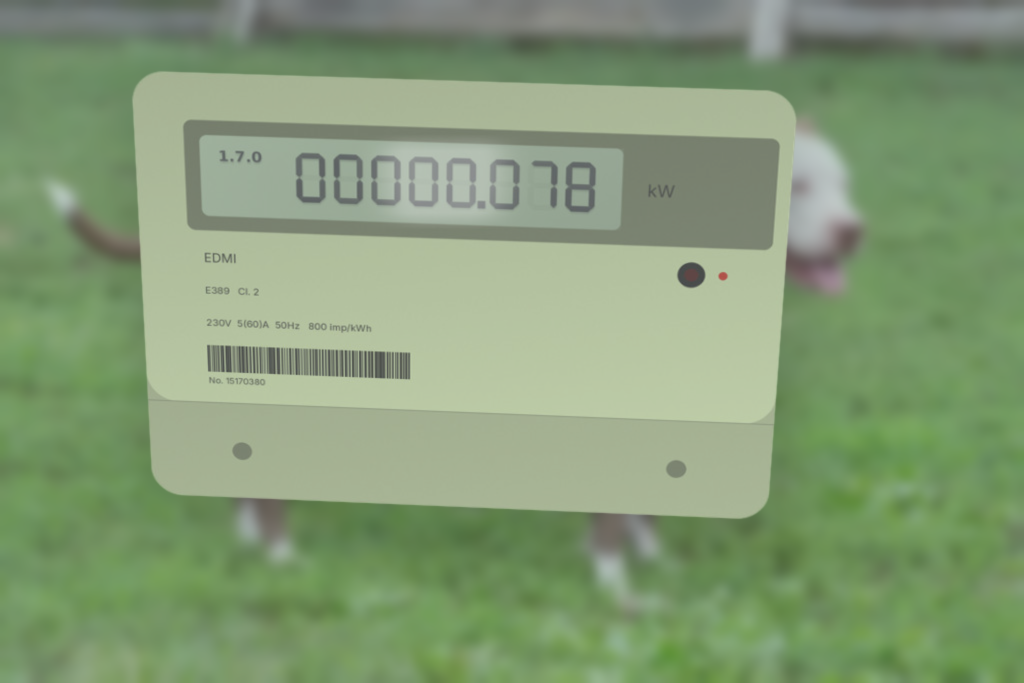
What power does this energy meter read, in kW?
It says 0.078 kW
